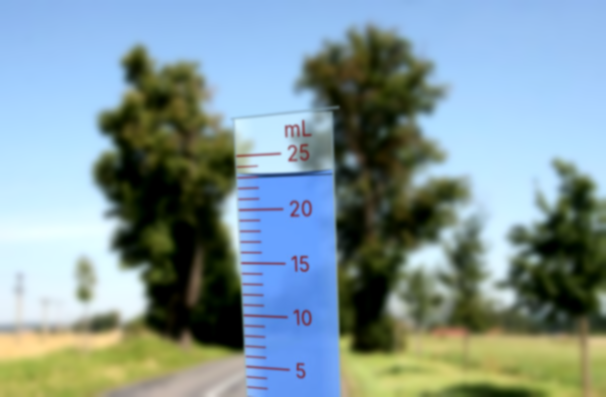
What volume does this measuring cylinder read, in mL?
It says 23 mL
